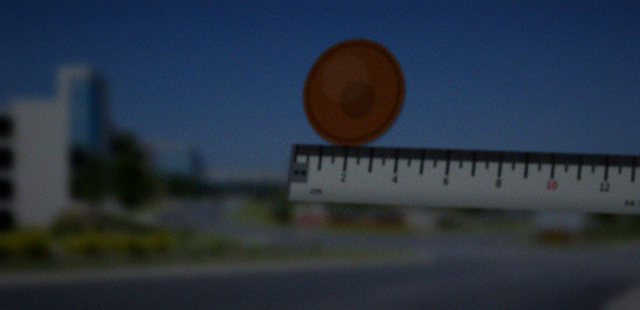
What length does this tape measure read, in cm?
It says 4 cm
